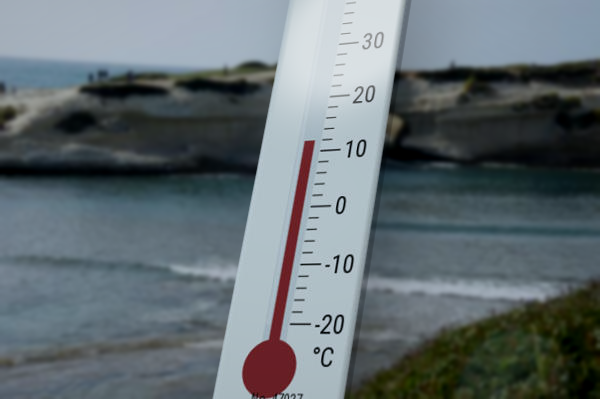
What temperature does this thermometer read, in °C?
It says 12 °C
